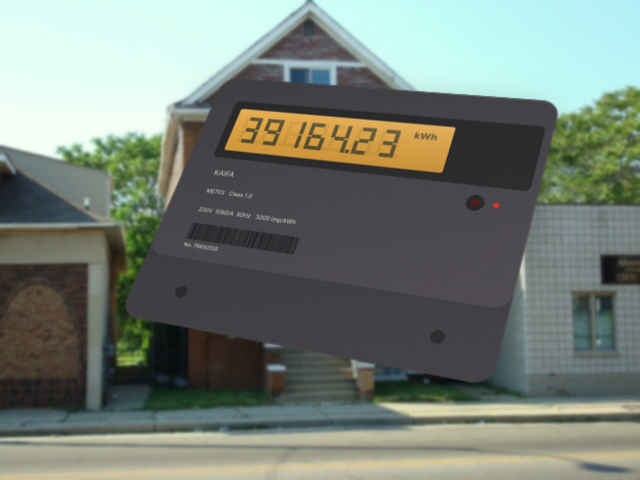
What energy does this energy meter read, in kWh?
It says 39164.23 kWh
